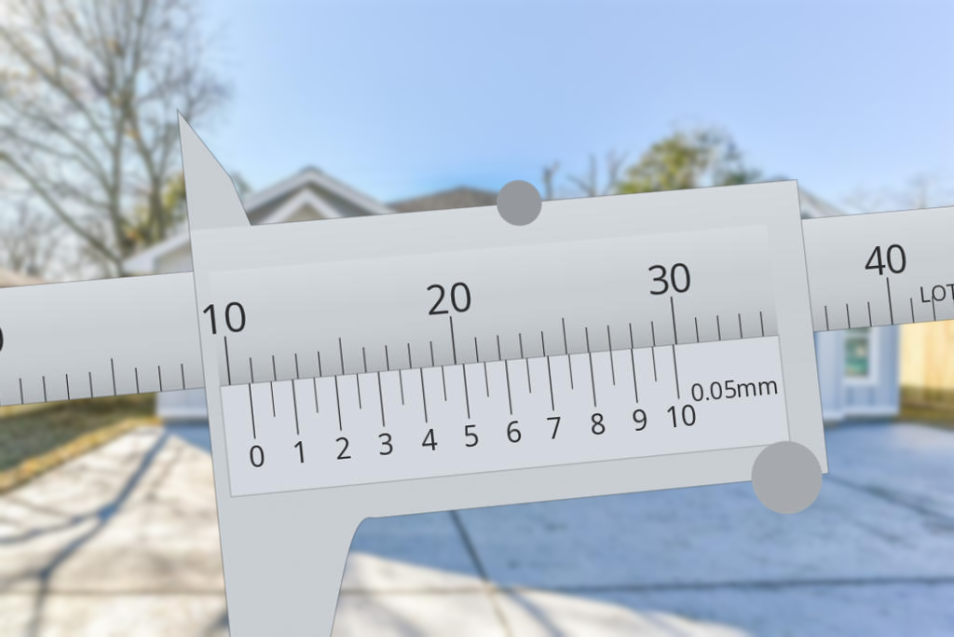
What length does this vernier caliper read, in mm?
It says 10.85 mm
